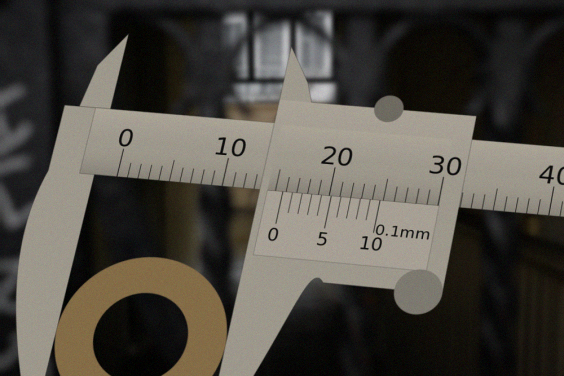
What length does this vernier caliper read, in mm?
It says 15.7 mm
